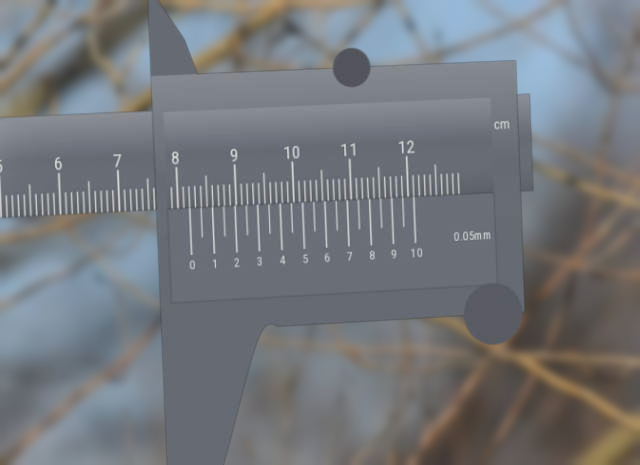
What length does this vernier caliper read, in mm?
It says 82.0 mm
